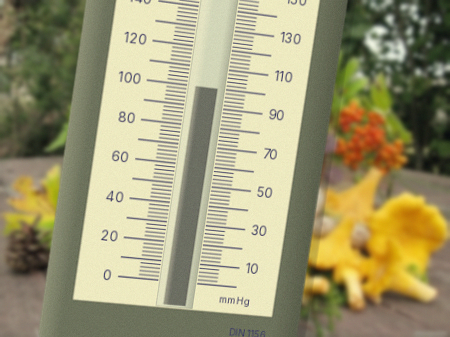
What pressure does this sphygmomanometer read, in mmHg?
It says 100 mmHg
